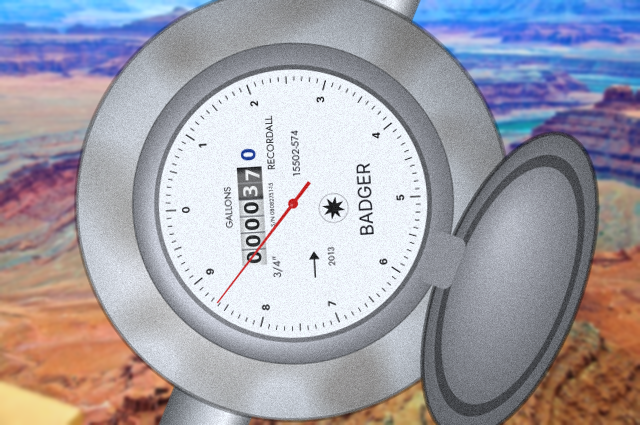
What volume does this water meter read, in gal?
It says 368.6 gal
